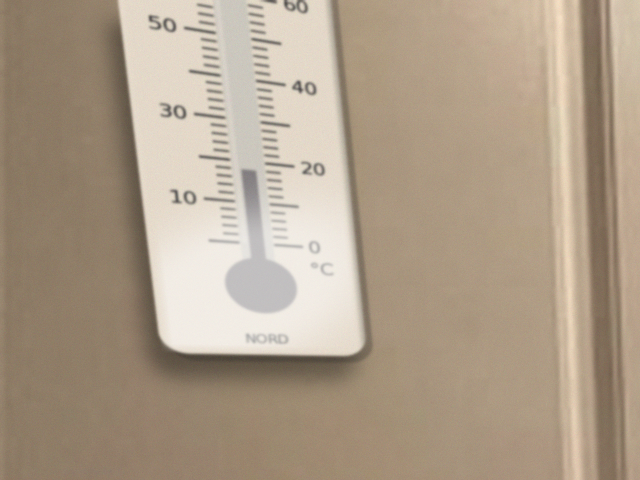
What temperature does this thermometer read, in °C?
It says 18 °C
